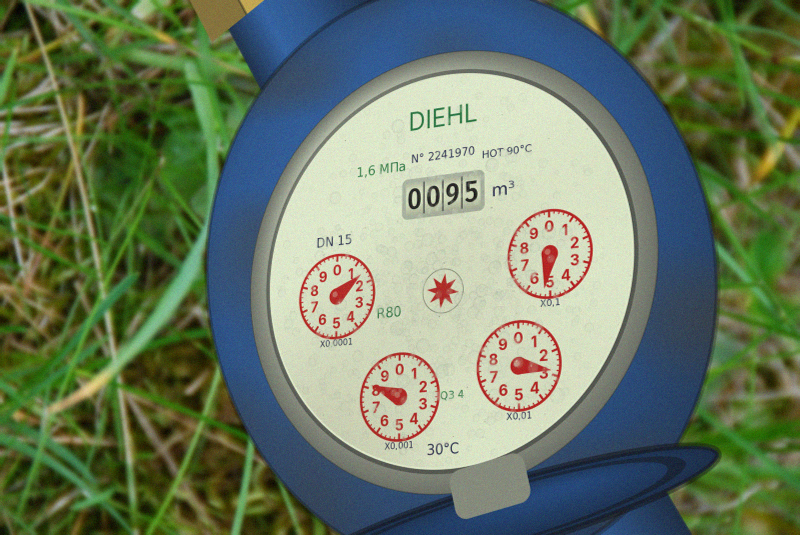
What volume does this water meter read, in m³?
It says 95.5281 m³
